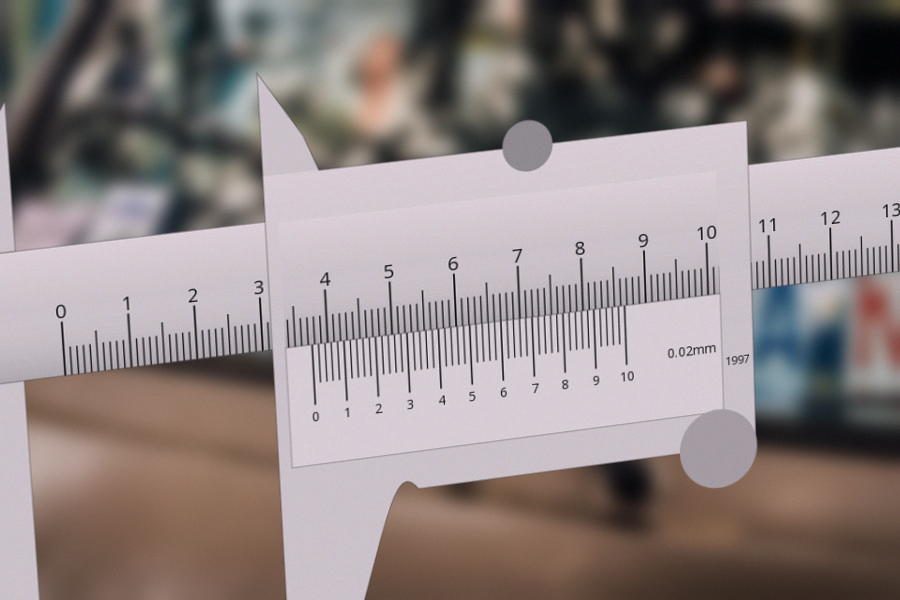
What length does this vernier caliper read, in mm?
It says 37.6 mm
